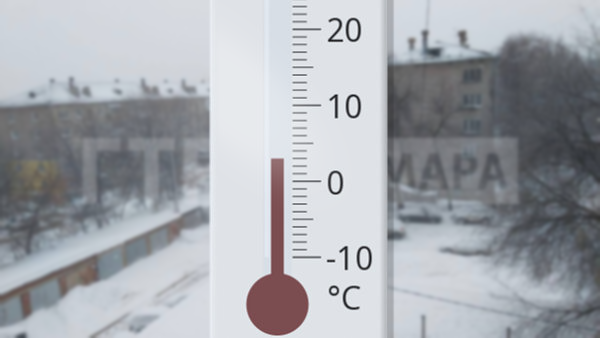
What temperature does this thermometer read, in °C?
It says 3 °C
